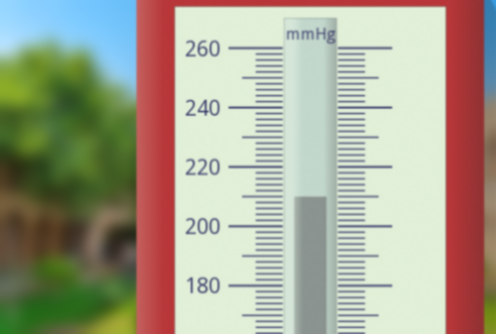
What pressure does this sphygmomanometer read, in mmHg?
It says 210 mmHg
